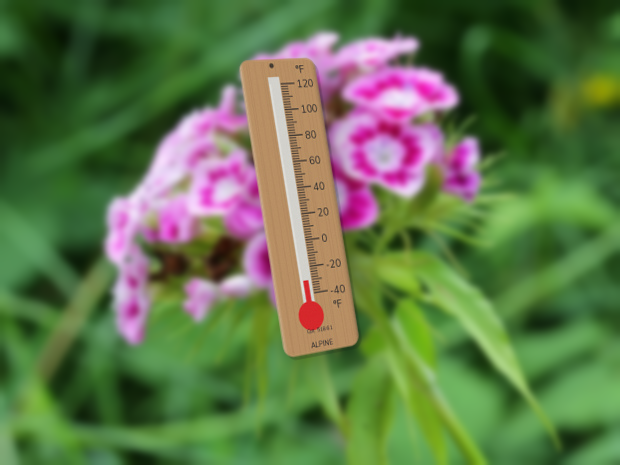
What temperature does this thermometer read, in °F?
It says -30 °F
